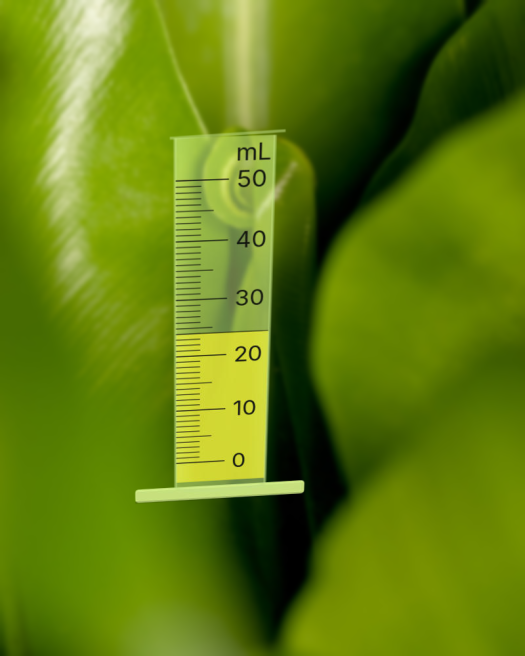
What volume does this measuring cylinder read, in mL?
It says 24 mL
